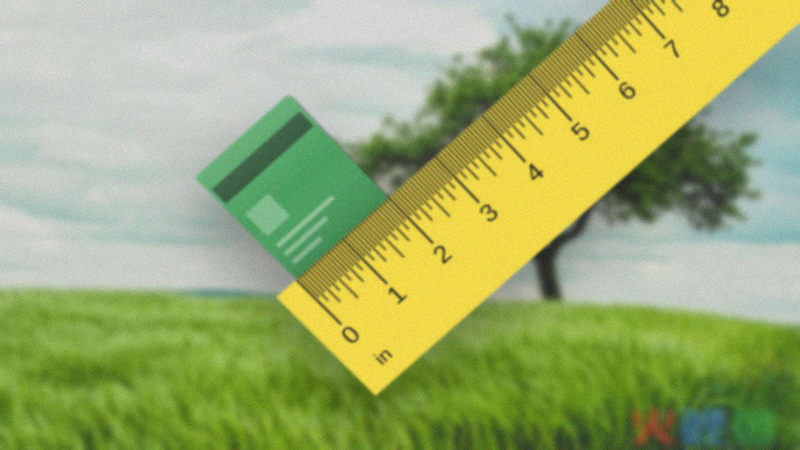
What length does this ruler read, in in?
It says 2 in
